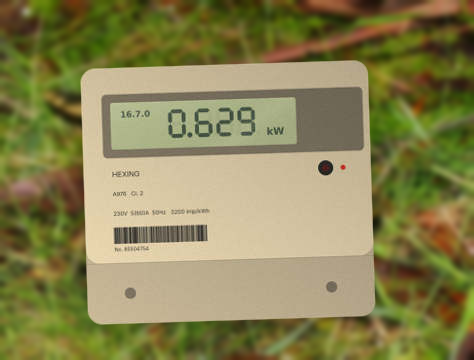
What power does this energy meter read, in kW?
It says 0.629 kW
